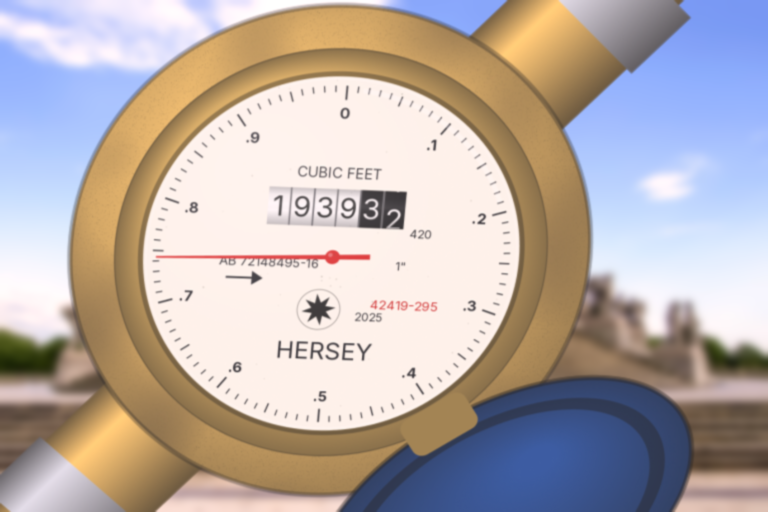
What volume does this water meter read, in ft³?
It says 193931.74 ft³
